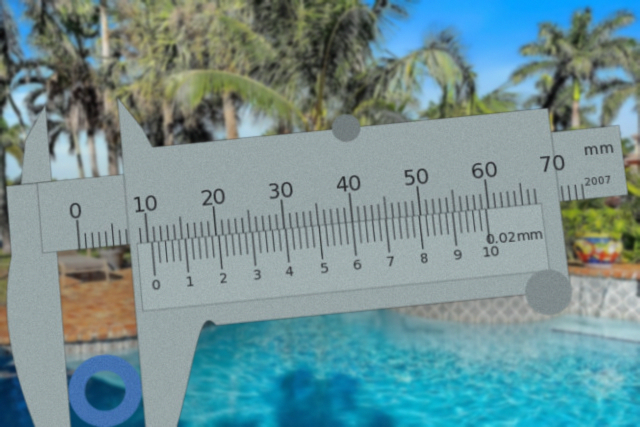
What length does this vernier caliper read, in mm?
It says 10.6 mm
